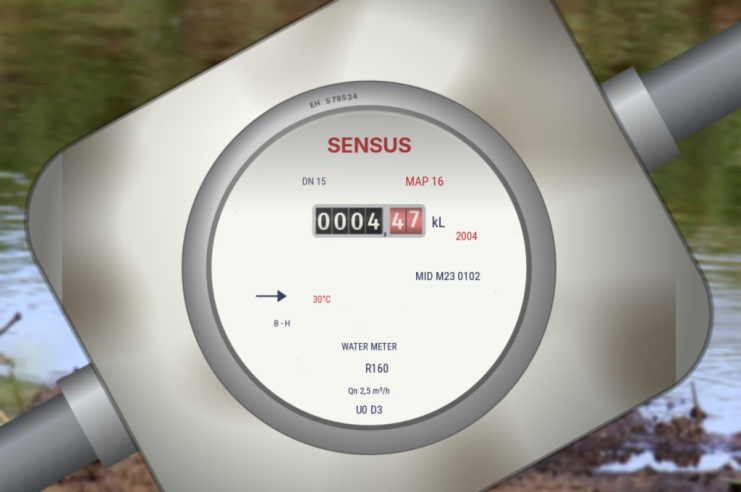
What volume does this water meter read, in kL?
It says 4.47 kL
